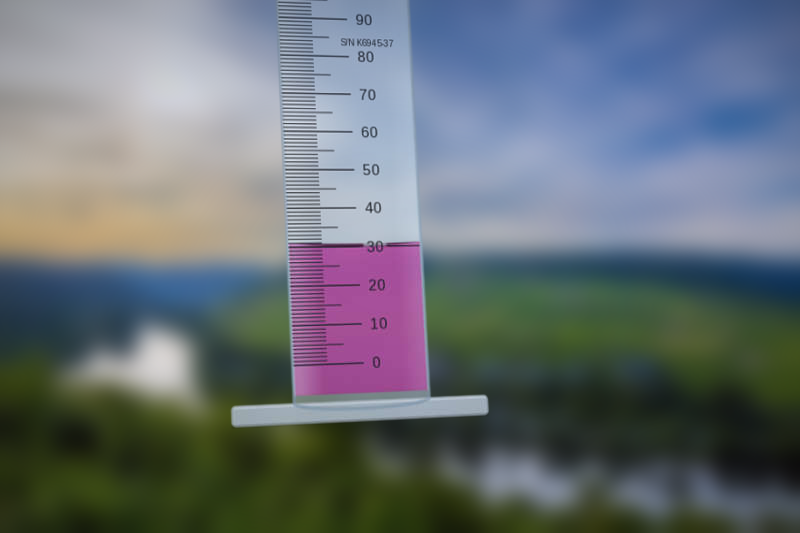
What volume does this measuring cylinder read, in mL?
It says 30 mL
